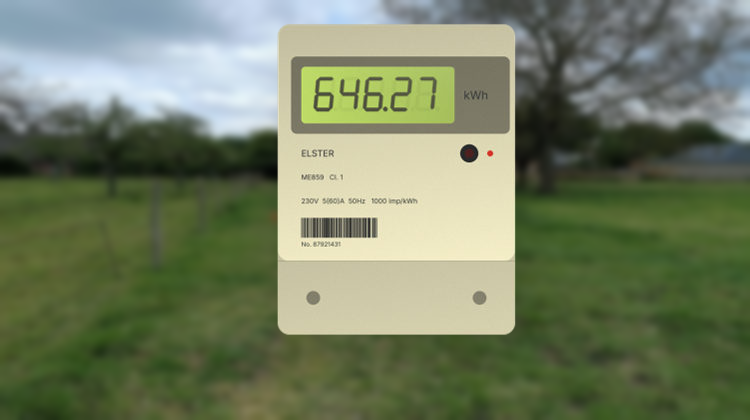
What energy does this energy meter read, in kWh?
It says 646.27 kWh
